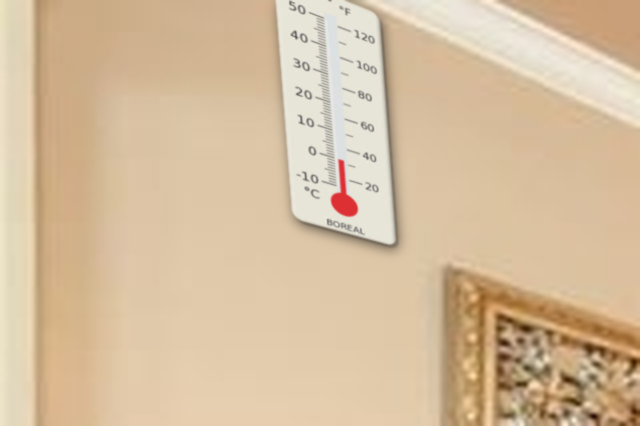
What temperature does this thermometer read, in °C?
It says 0 °C
